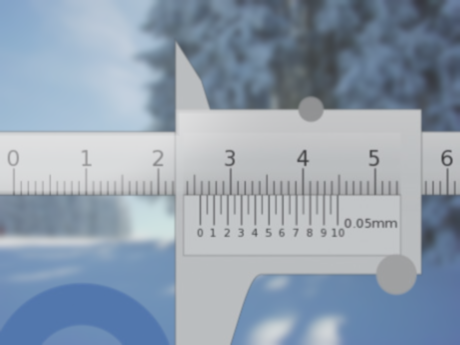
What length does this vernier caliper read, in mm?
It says 25.8 mm
